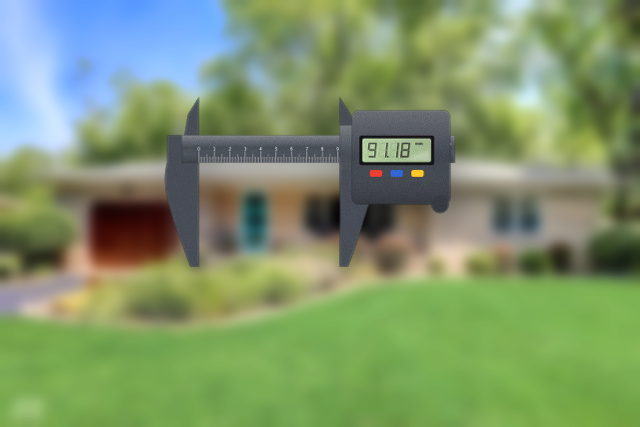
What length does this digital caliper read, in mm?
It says 91.18 mm
